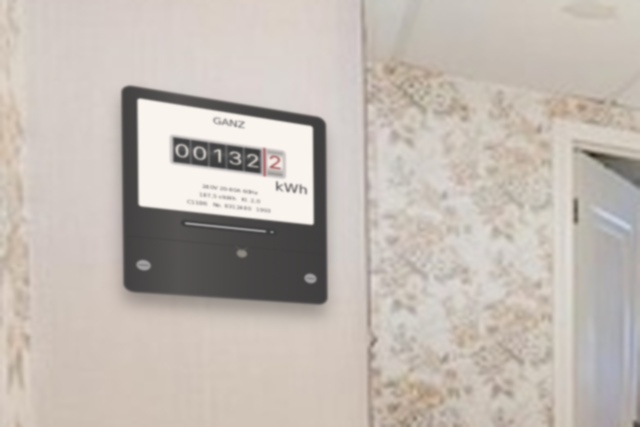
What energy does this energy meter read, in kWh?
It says 132.2 kWh
